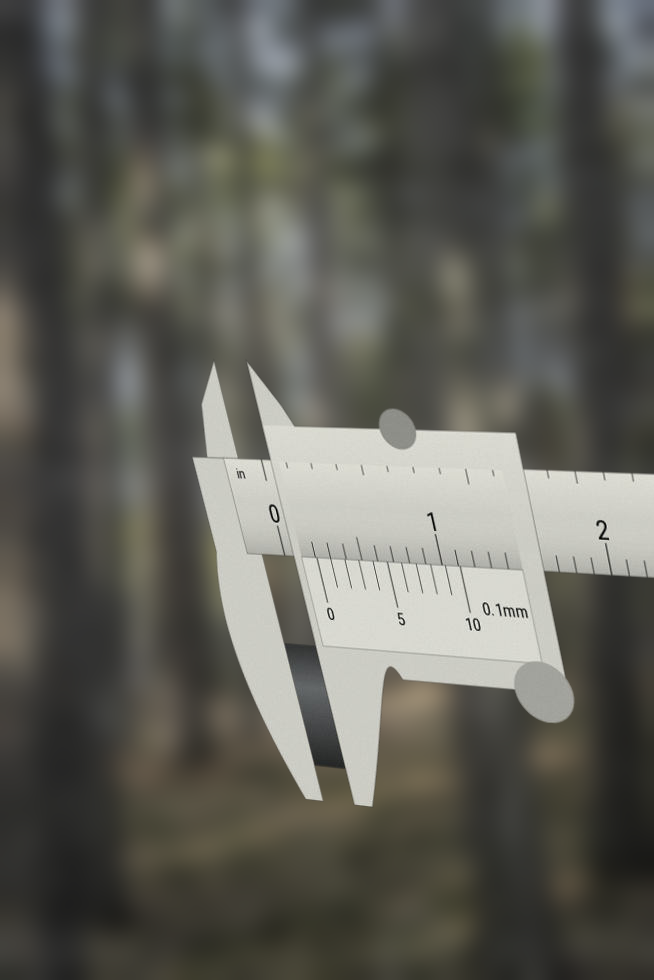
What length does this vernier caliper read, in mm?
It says 2.1 mm
